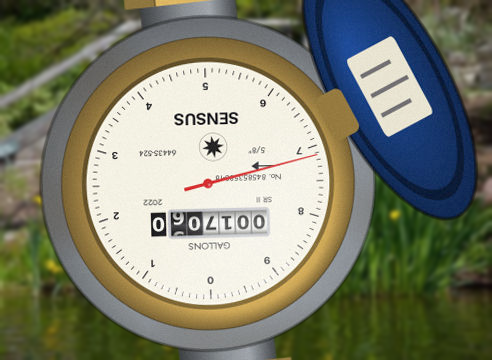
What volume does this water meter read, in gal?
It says 17057.1 gal
